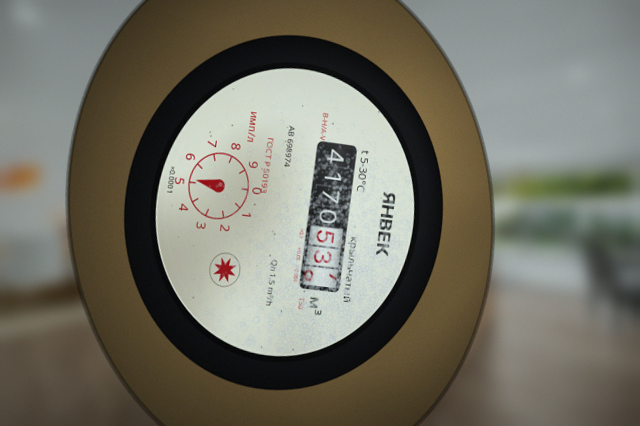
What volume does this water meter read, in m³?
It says 4170.5375 m³
